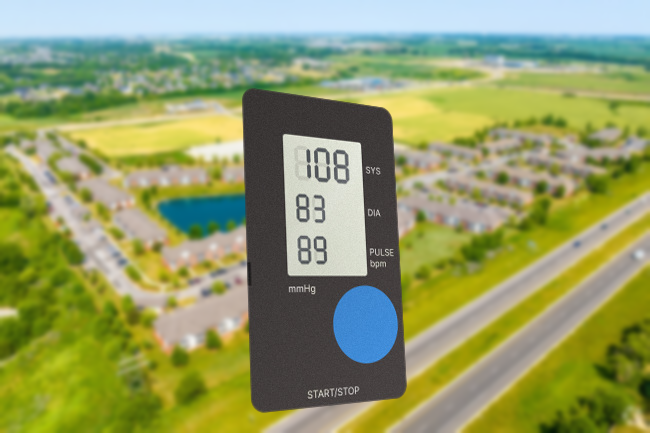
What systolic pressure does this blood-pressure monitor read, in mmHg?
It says 108 mmHg
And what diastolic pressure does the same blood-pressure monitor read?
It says 83 mmHg
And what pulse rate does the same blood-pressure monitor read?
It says 89 bpm
